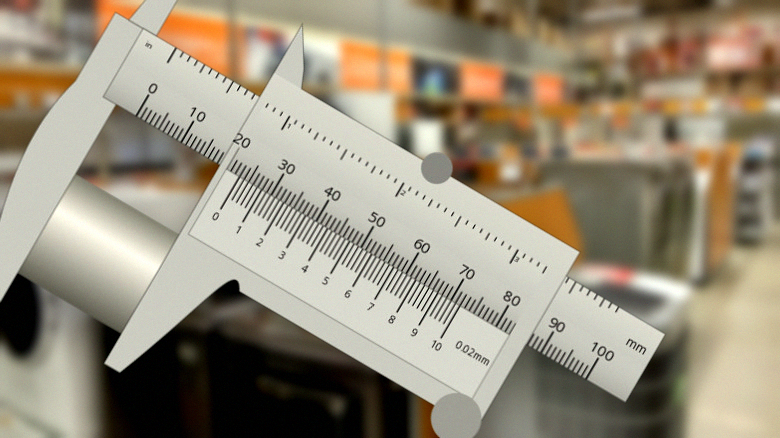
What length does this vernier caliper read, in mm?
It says 23.0 mm
